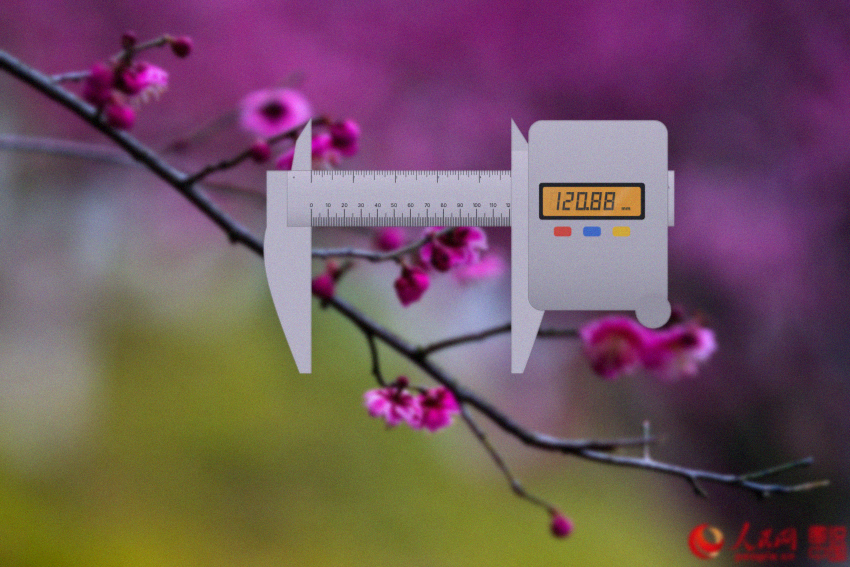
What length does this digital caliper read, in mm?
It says 120.88 mm
